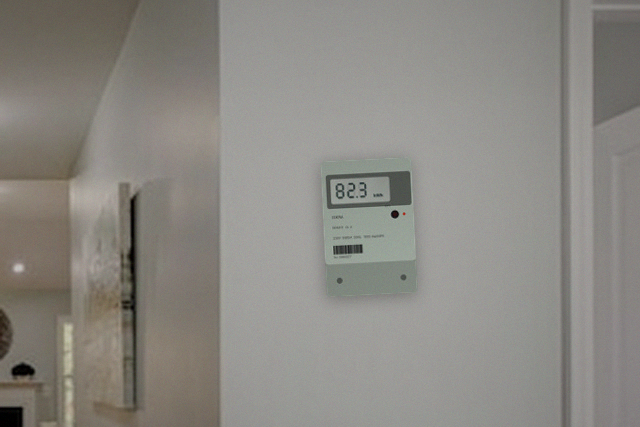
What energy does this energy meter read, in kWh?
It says 82.3 kWh
